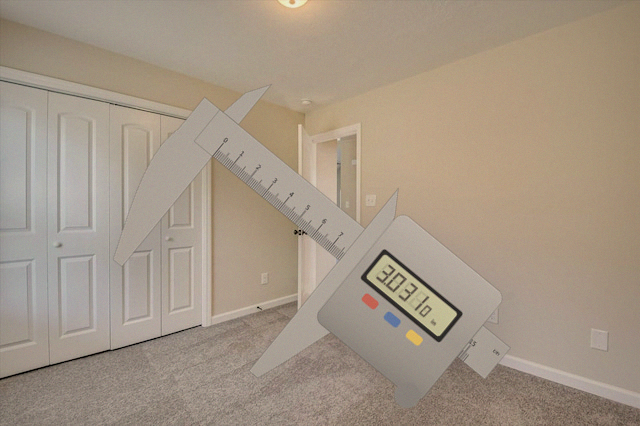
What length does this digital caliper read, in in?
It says 3.0310 in
